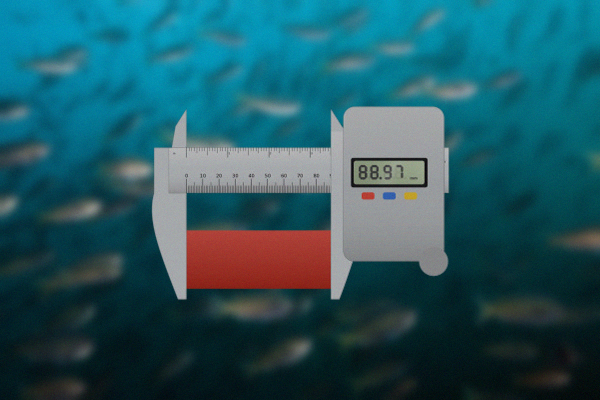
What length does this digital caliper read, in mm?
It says 88.97 mm
